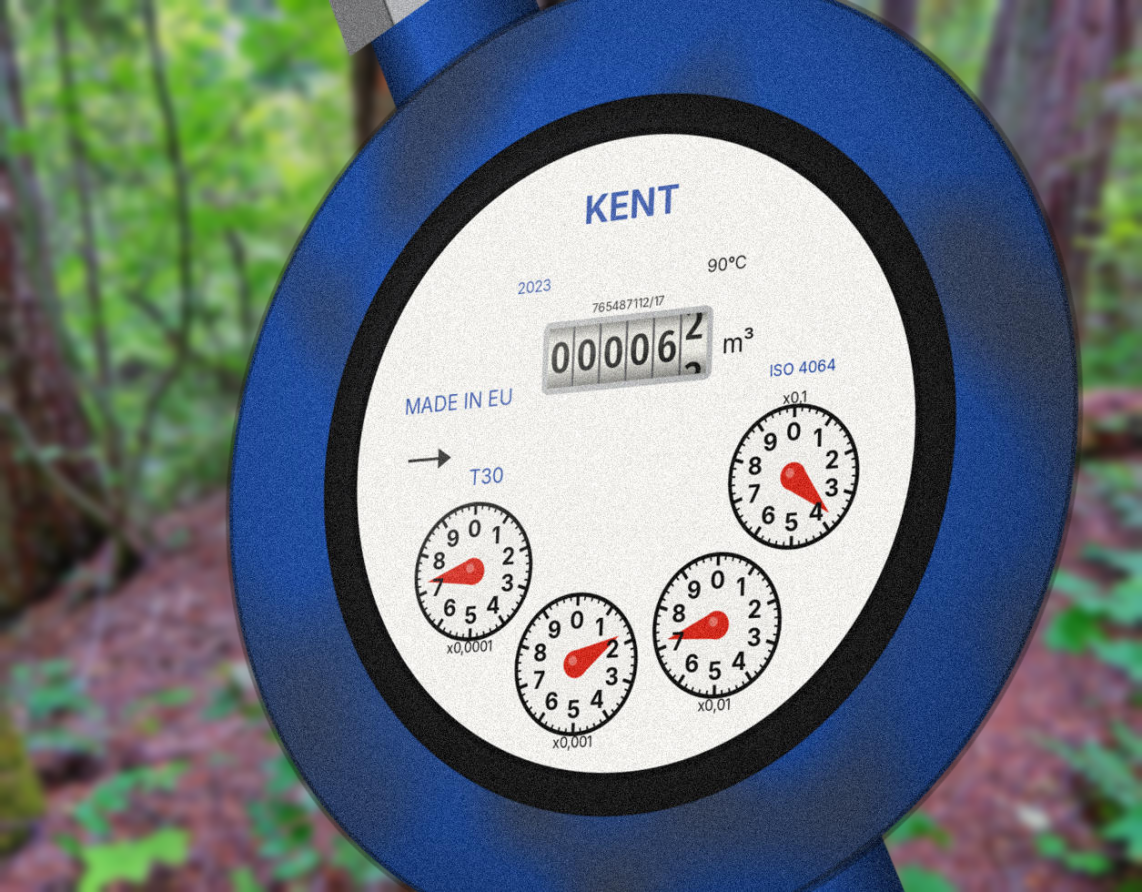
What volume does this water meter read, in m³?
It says 62.3717 m³
